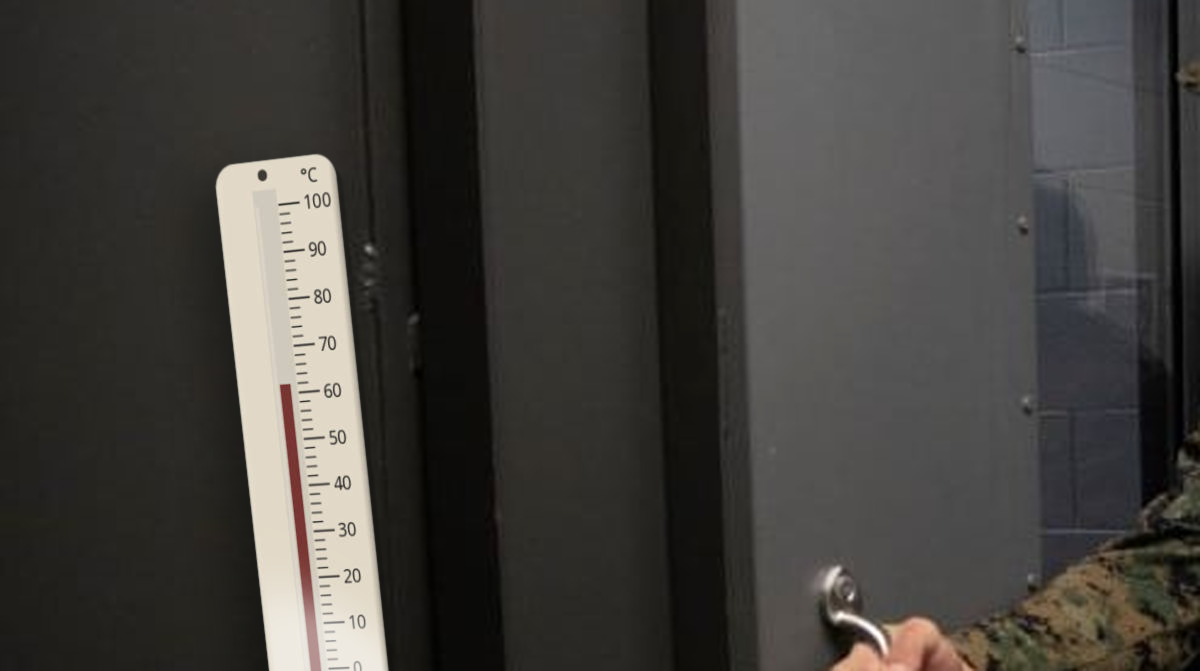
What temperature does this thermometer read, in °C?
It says 62 °C
